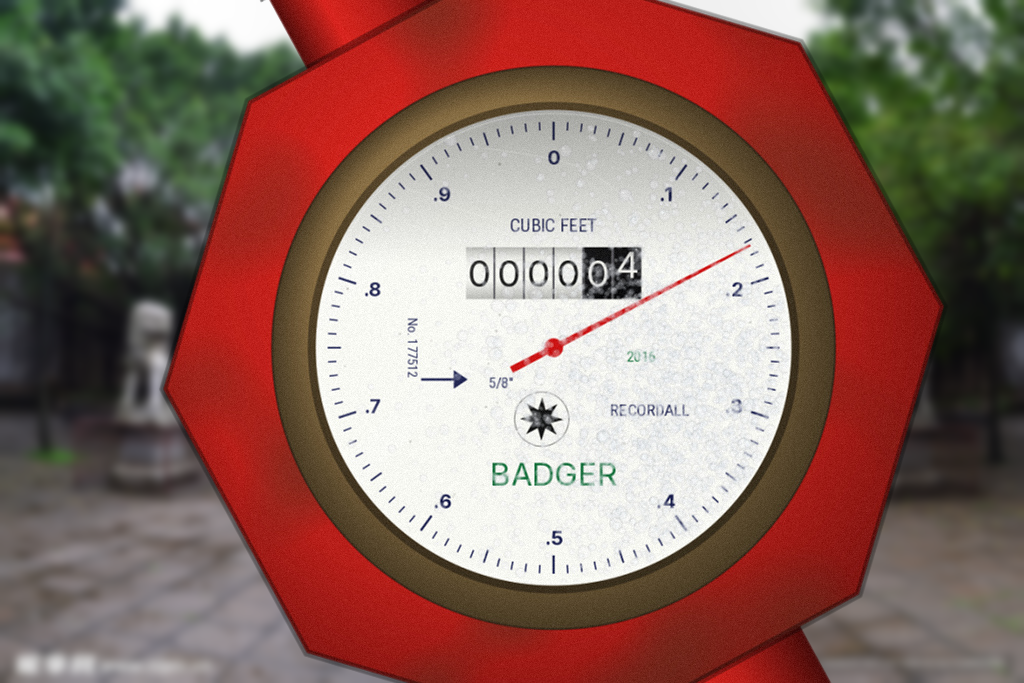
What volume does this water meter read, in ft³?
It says 4.17 ft³
